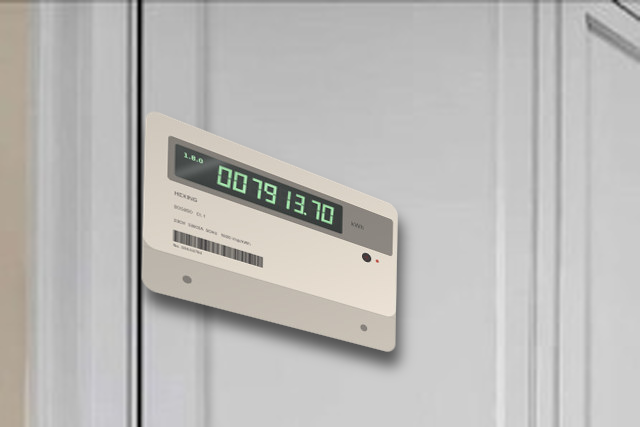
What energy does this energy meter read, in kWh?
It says 7913.70 kWh
